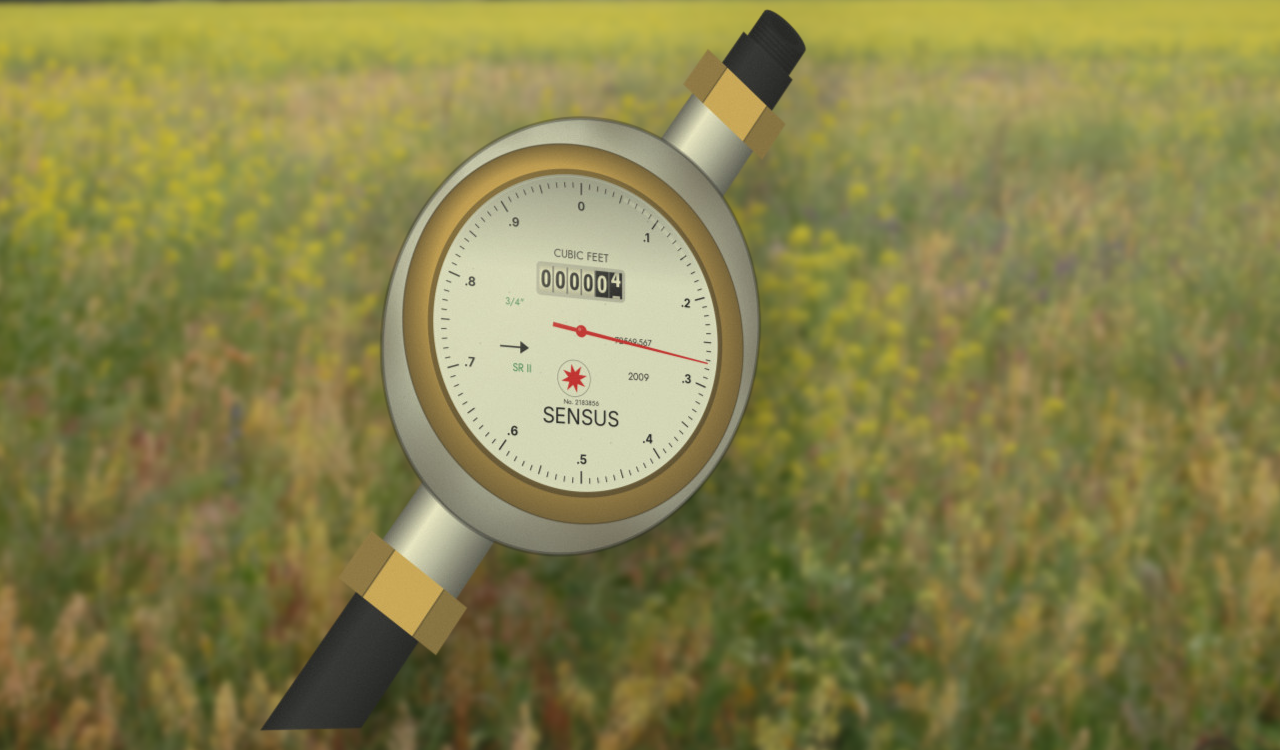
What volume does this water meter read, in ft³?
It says 4.27 ft³
